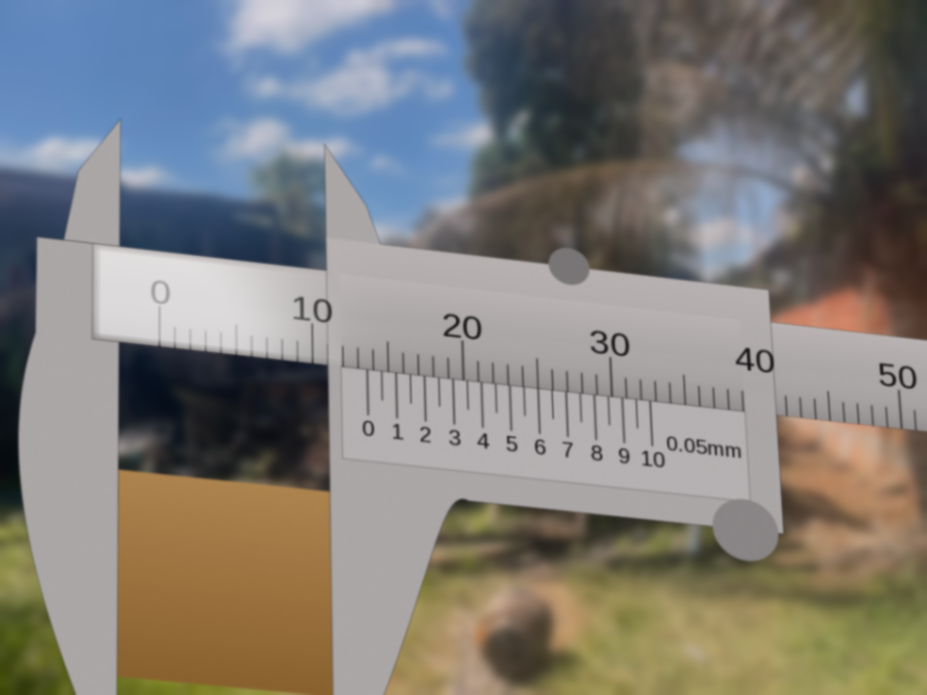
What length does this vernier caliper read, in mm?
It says 13.6 mm
